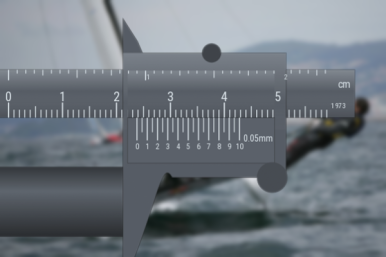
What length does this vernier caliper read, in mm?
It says 23.8 mm
